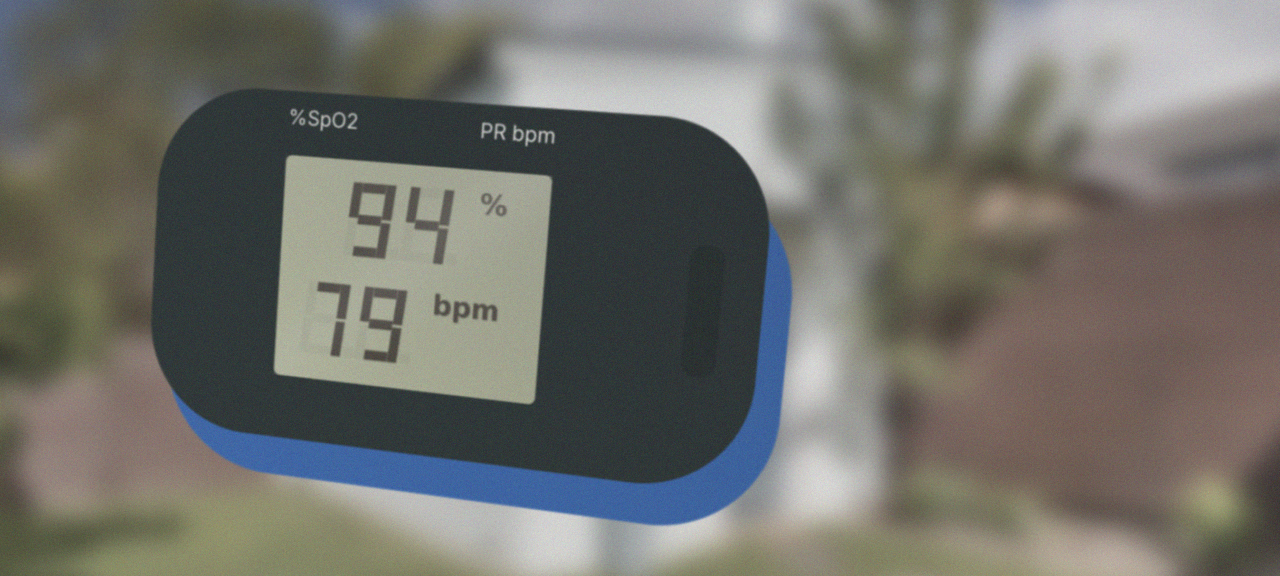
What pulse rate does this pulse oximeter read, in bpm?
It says 79 bpm
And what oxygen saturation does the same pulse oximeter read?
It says 94 %
